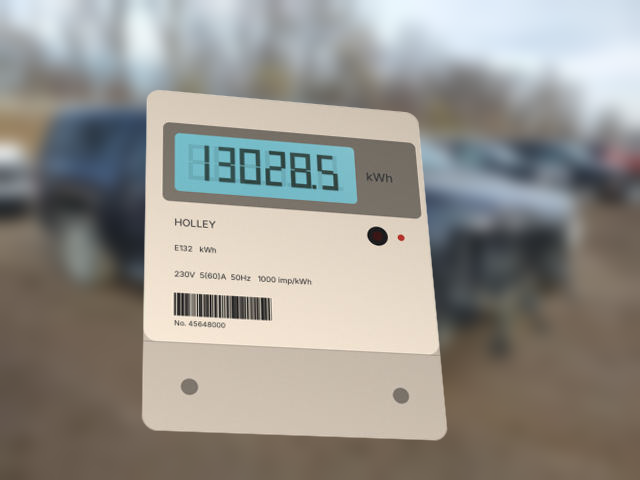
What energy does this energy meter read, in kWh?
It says 13028.5 kWh
